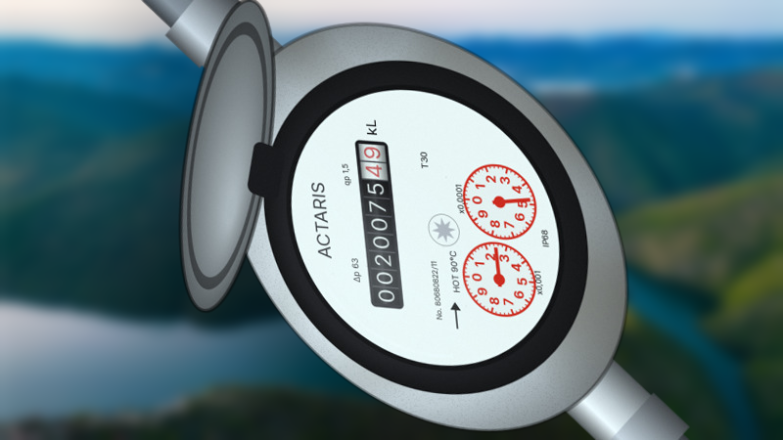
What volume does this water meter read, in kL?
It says 20075.4924 kL
